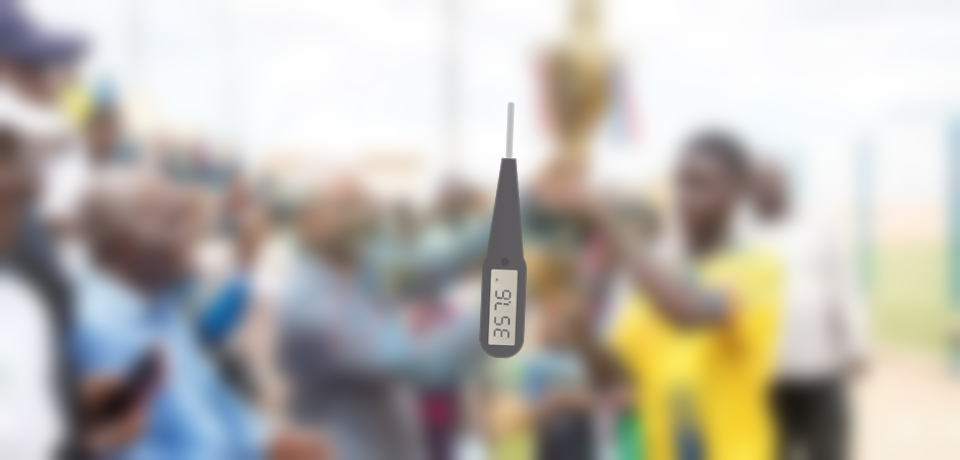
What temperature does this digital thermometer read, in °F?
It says 357.6 °F
